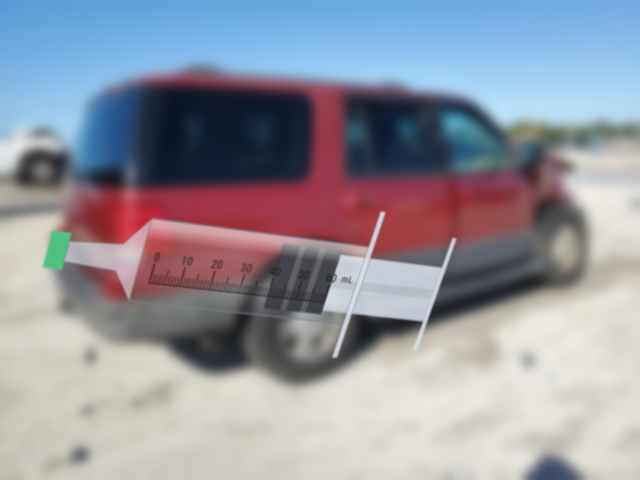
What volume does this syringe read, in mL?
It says 40 mL
